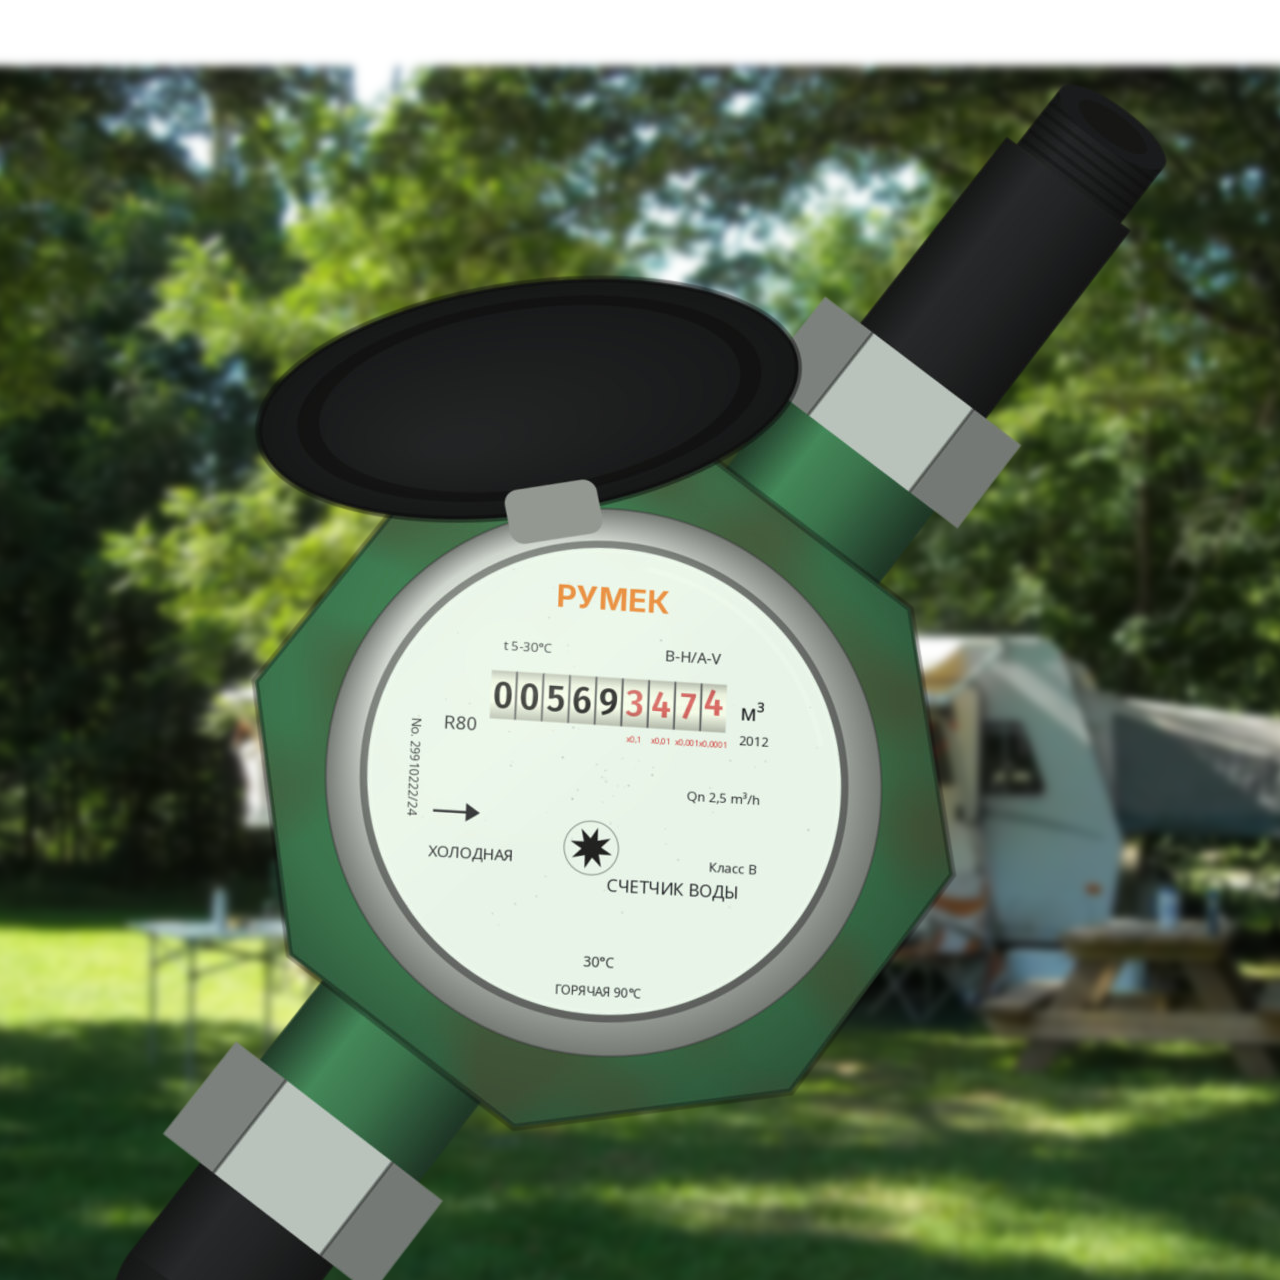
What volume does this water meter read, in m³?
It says 569.3474 m³
